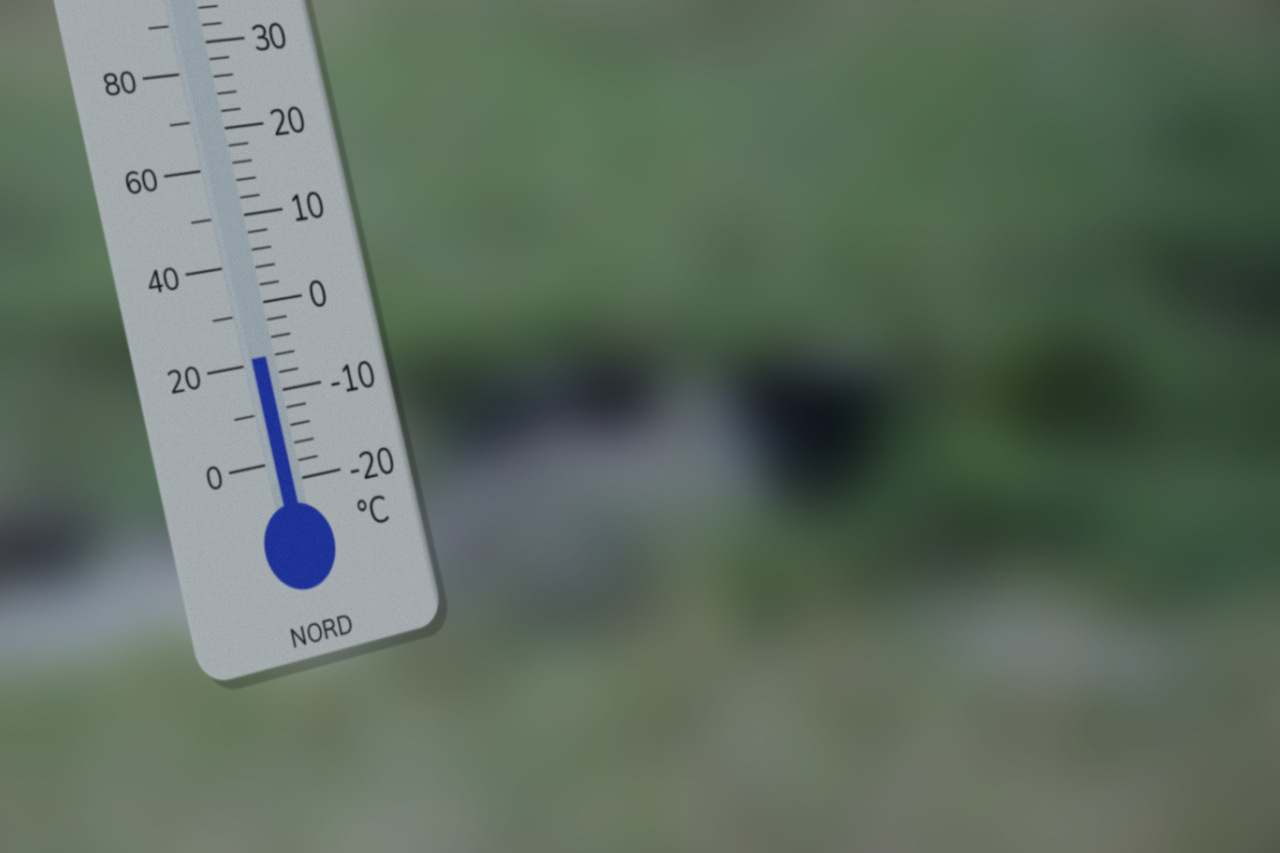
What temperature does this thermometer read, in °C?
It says -6 °C
